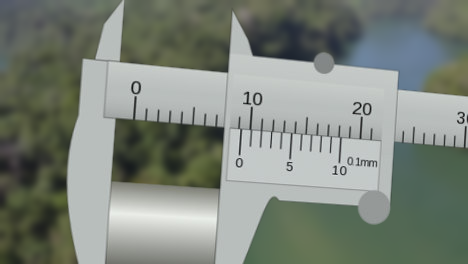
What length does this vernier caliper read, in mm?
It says 9.2 mm
